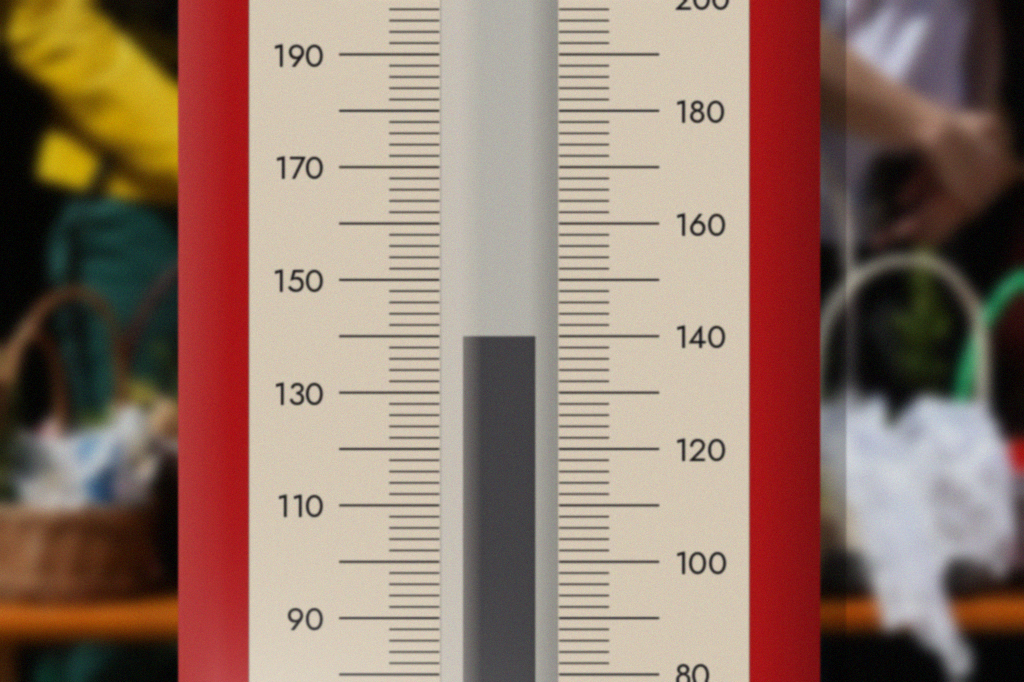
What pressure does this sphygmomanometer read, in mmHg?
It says 140 mmHg
